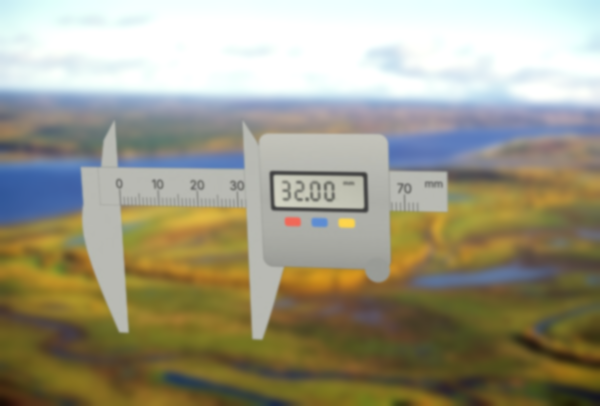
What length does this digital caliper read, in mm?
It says 32.00 mm
